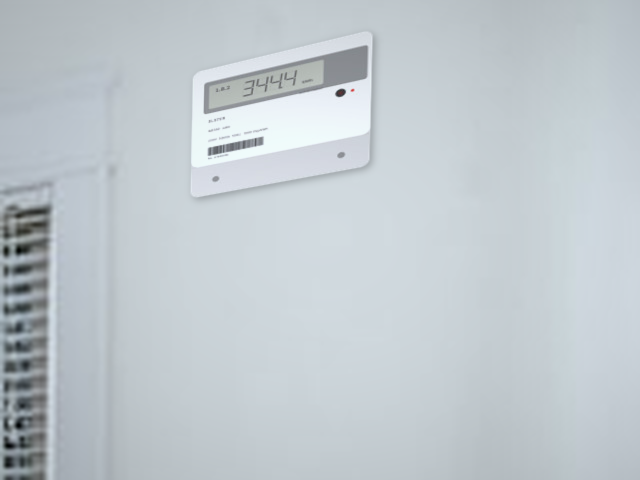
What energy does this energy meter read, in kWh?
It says 344.4 kWh
